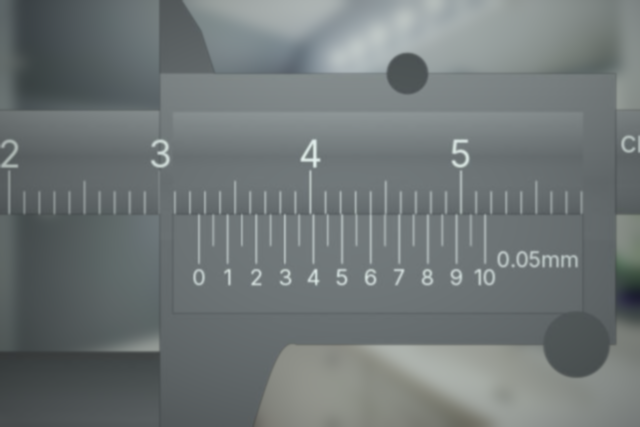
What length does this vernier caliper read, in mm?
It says 32.6 mm
